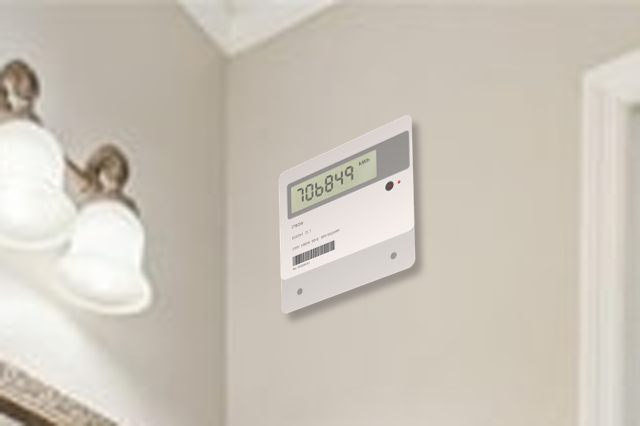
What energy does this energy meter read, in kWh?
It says 706849 kWh
